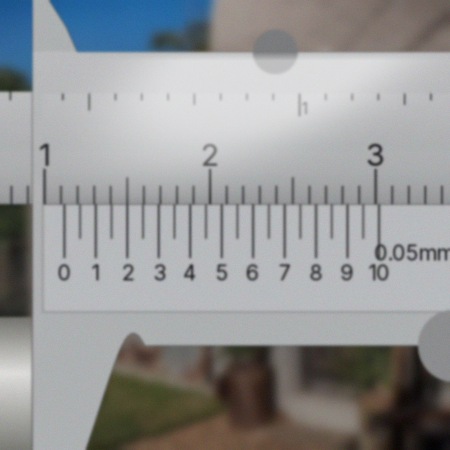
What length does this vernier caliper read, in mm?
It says 11.2 mm
